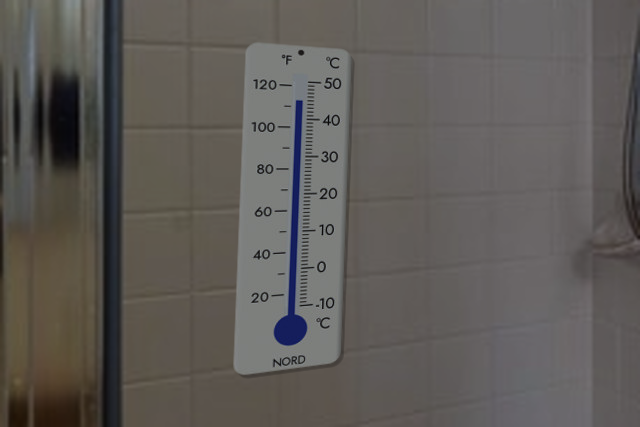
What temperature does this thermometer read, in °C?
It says 45 °C
